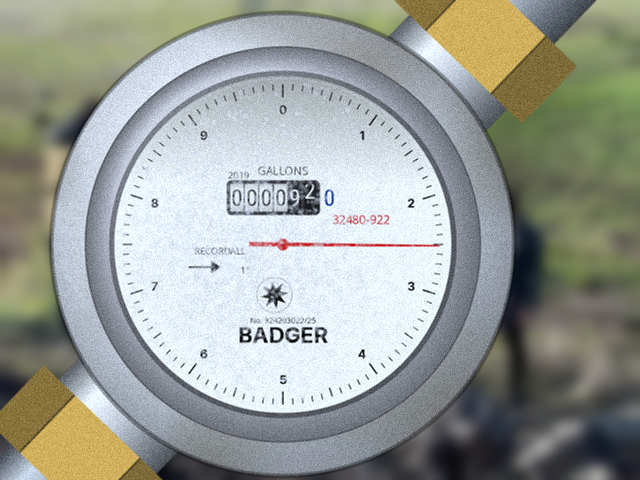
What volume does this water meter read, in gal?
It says 922.5 gal
